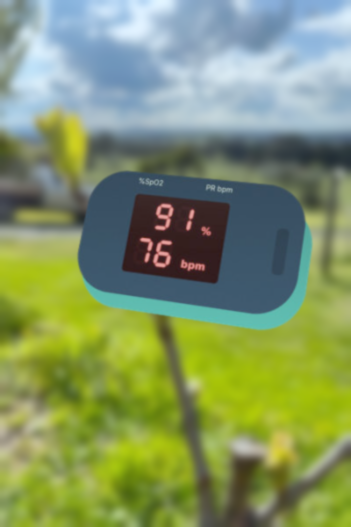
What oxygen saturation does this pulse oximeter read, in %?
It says 91 %
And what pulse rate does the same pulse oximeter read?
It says 76 bpm
